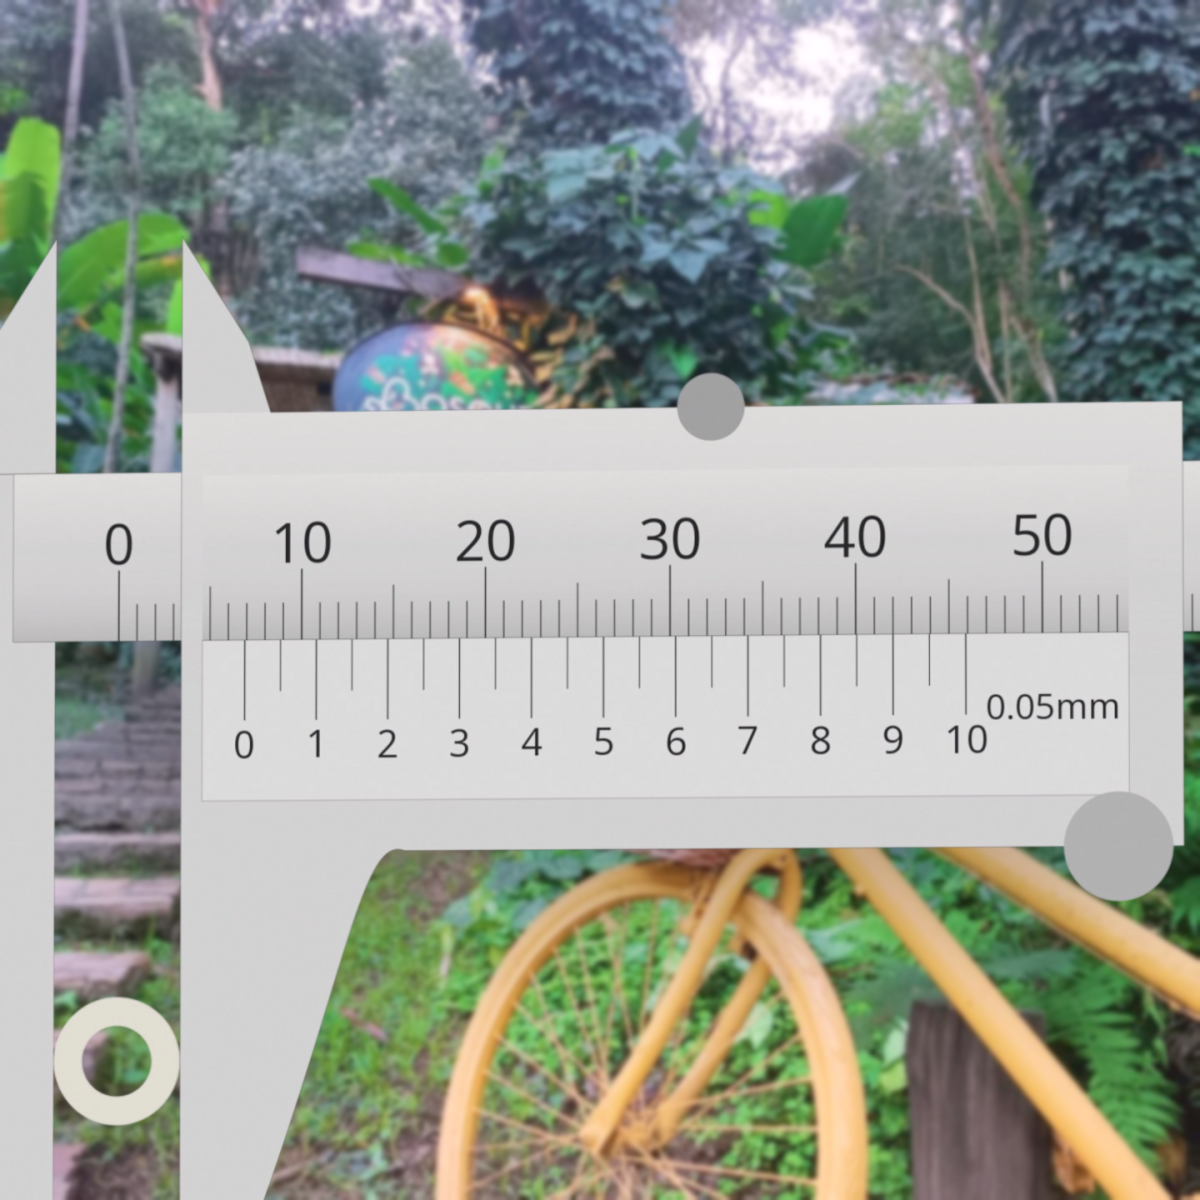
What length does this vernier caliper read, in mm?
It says 6.9 mm
